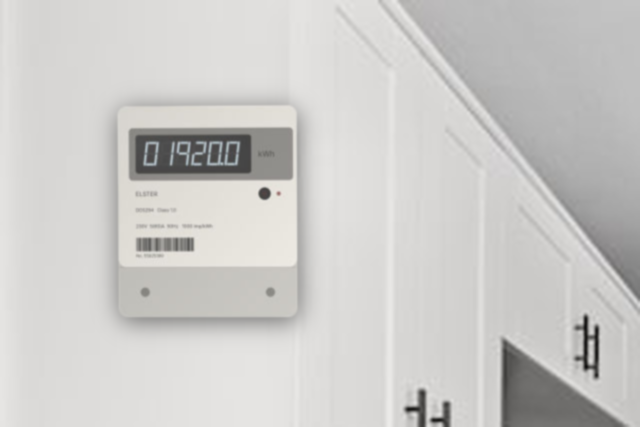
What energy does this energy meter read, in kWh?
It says 1920.0 kWh
